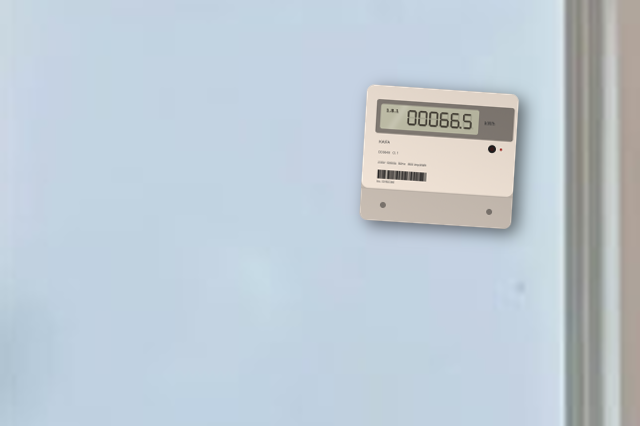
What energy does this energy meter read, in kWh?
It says 66.5 kWh
